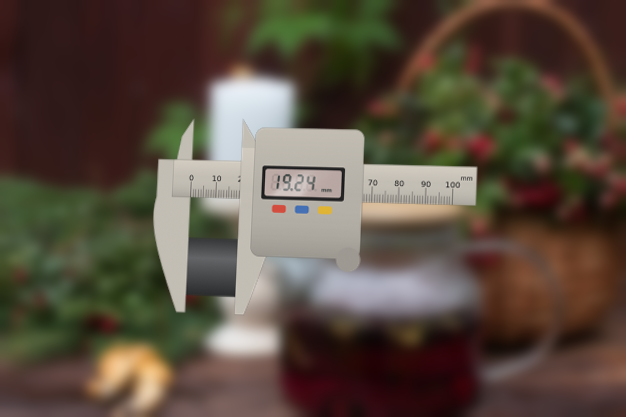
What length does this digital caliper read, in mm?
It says 19.24 mm
